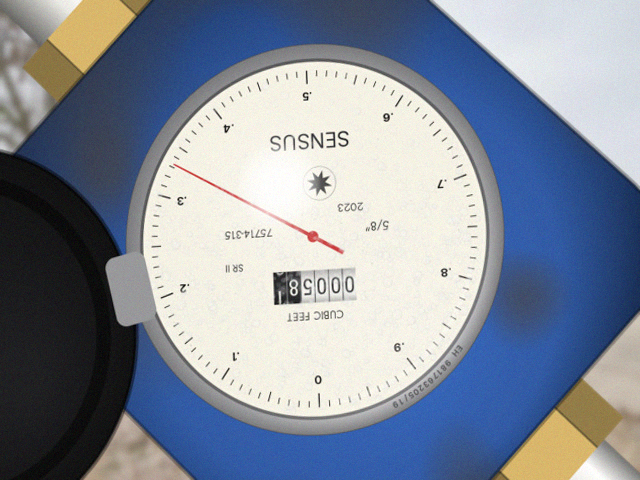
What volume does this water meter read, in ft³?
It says 581.33 ft³
